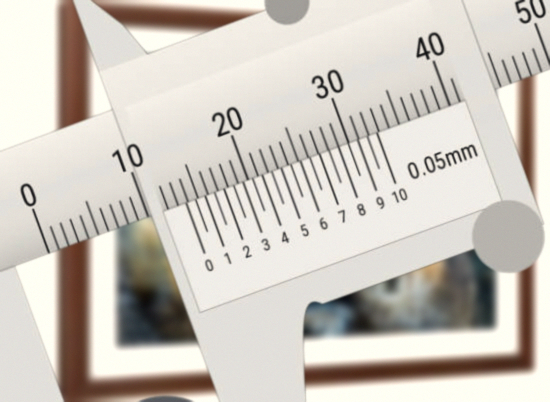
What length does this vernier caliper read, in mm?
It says 13.8 mm
